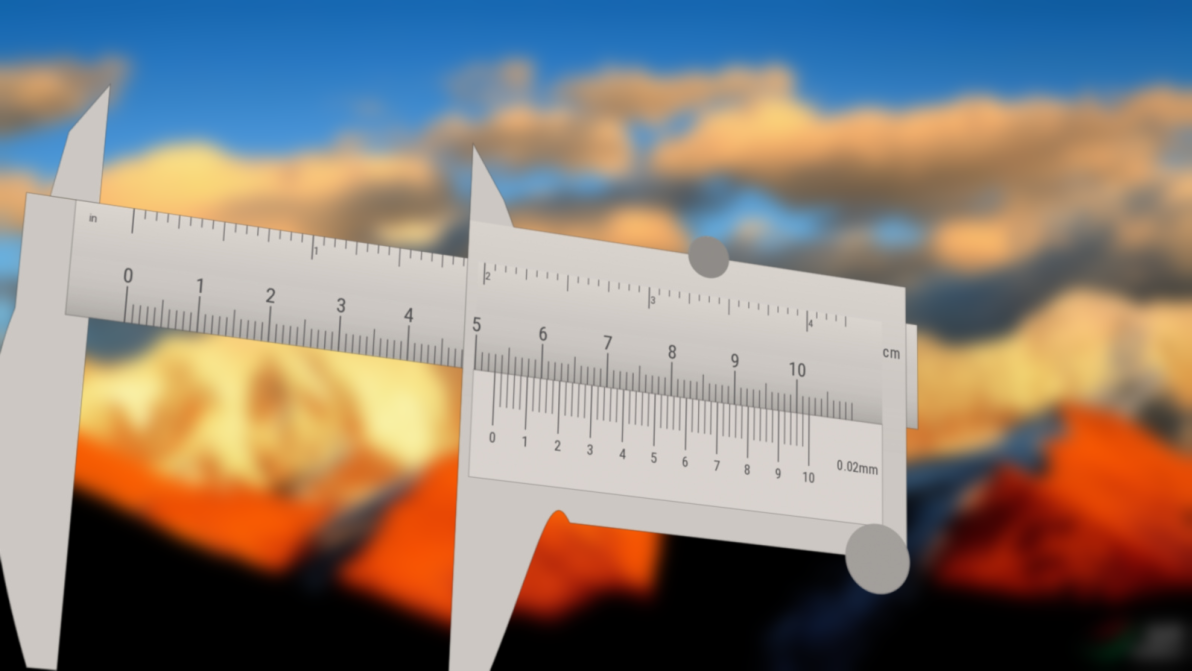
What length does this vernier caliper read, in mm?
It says 53.0 mm
